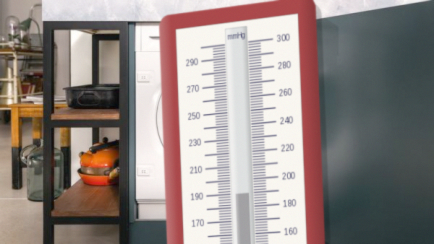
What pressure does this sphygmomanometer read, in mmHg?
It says 190 mmHg
